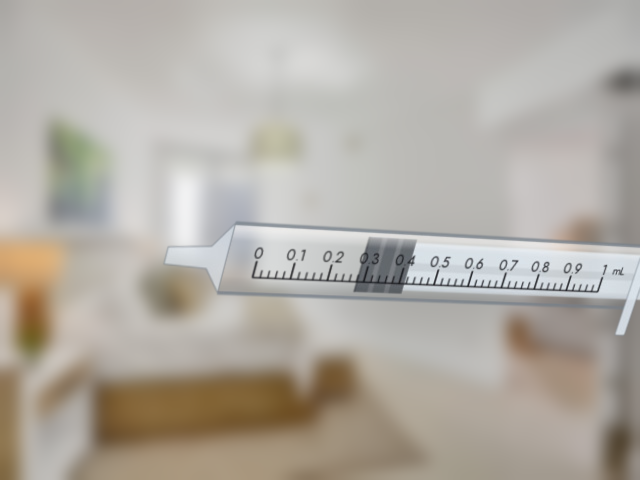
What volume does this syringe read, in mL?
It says 0.28 mL
